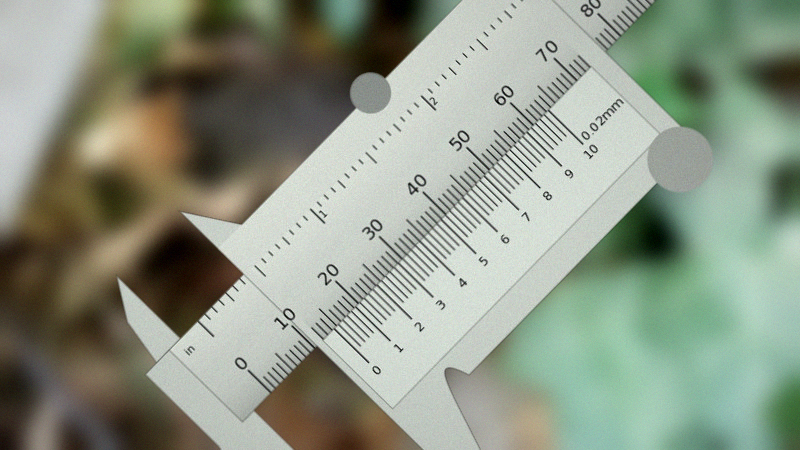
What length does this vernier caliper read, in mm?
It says 14.4 mm
